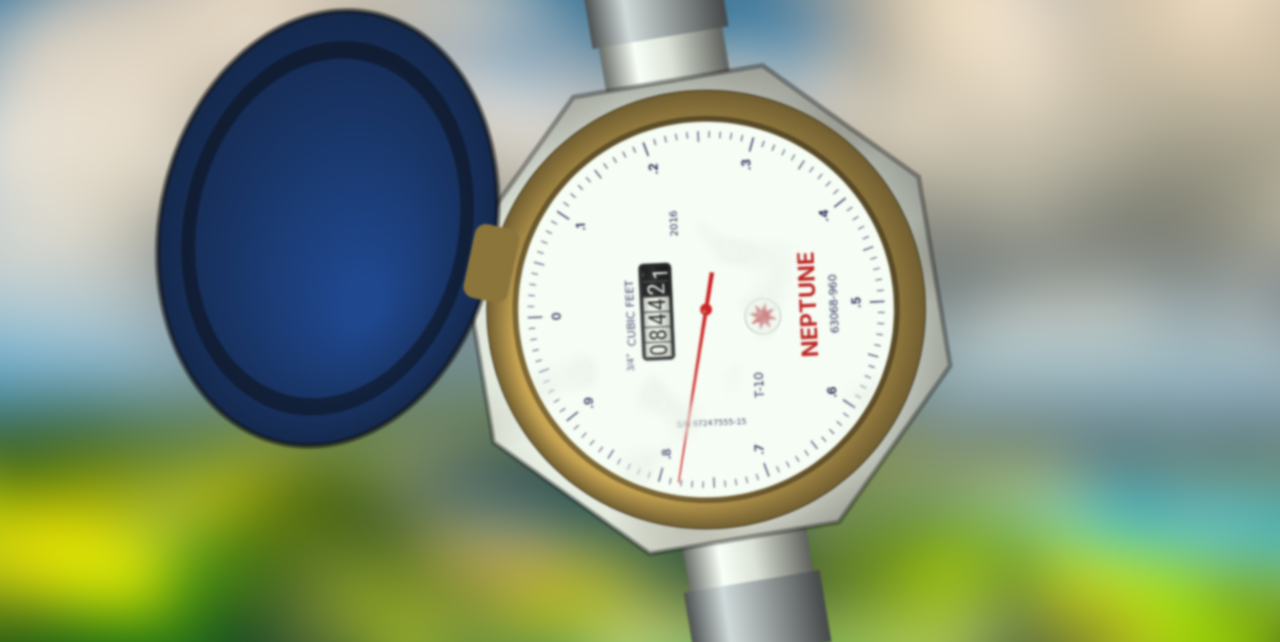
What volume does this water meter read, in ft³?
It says 84420.78 ft³
